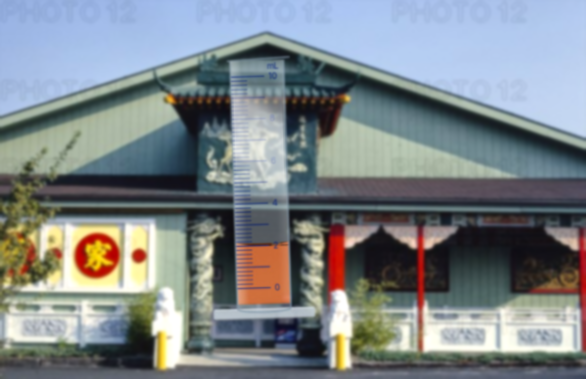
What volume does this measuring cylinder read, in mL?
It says 2 mL
